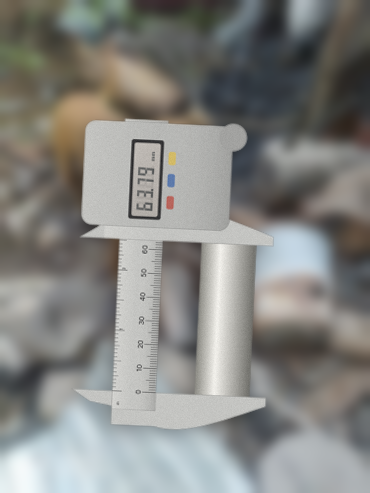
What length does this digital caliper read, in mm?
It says 63.79 mm
